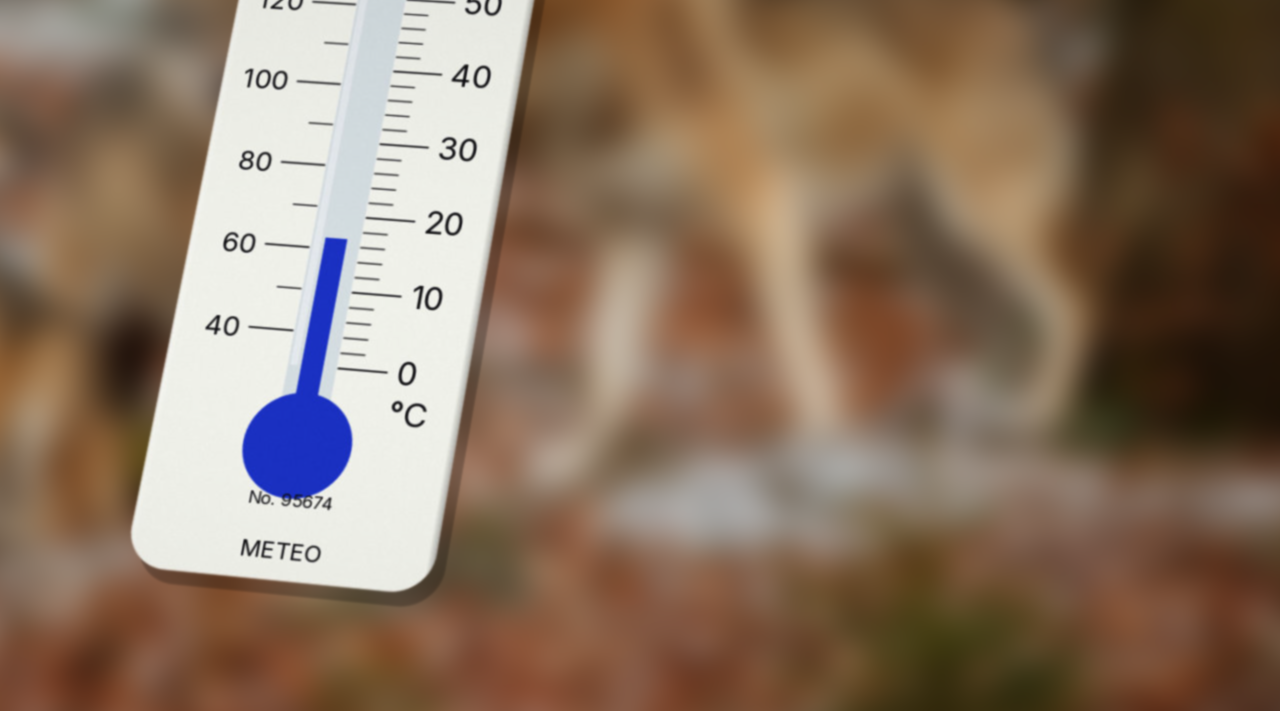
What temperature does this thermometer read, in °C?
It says 17 °C
